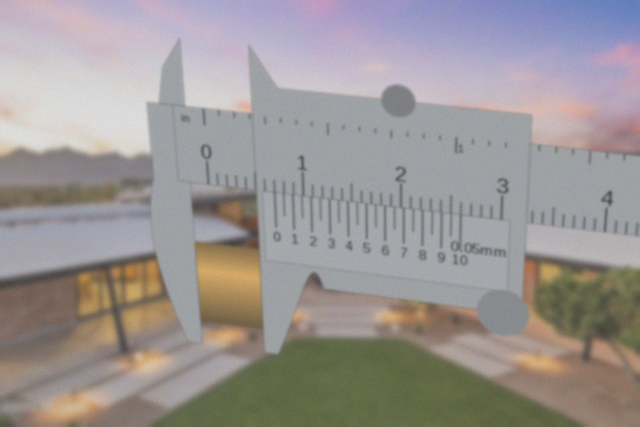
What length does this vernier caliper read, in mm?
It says 7.0 mm
